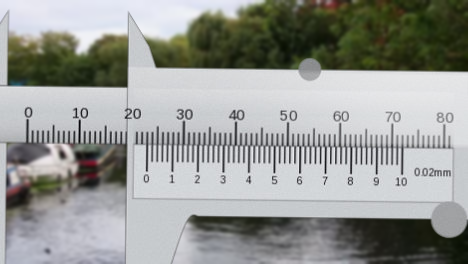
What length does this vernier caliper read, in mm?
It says 23.0 mm
